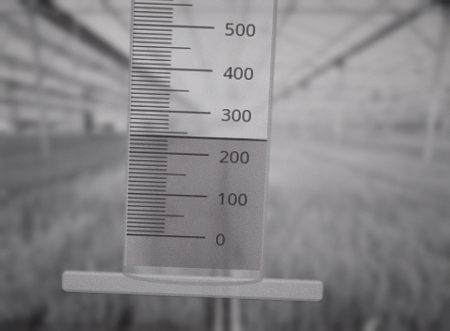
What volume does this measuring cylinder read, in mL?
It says 240 mL
